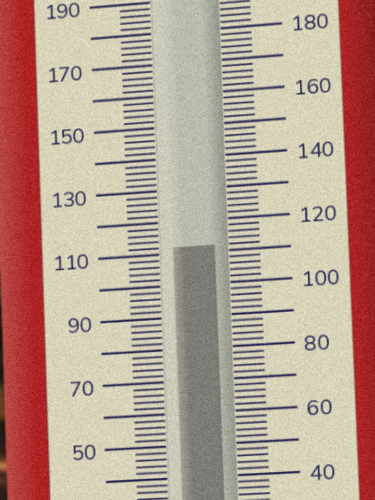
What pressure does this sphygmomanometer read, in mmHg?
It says 112 mmHg
